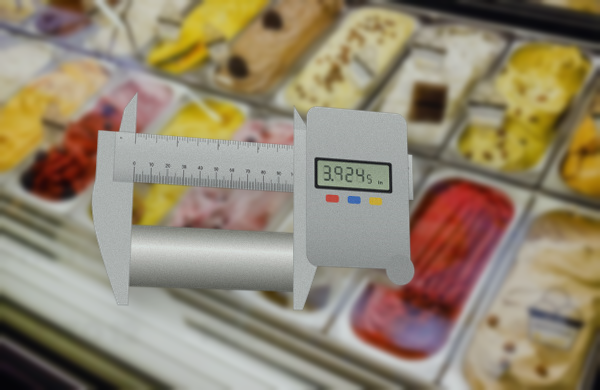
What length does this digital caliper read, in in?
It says 3.9245 in
